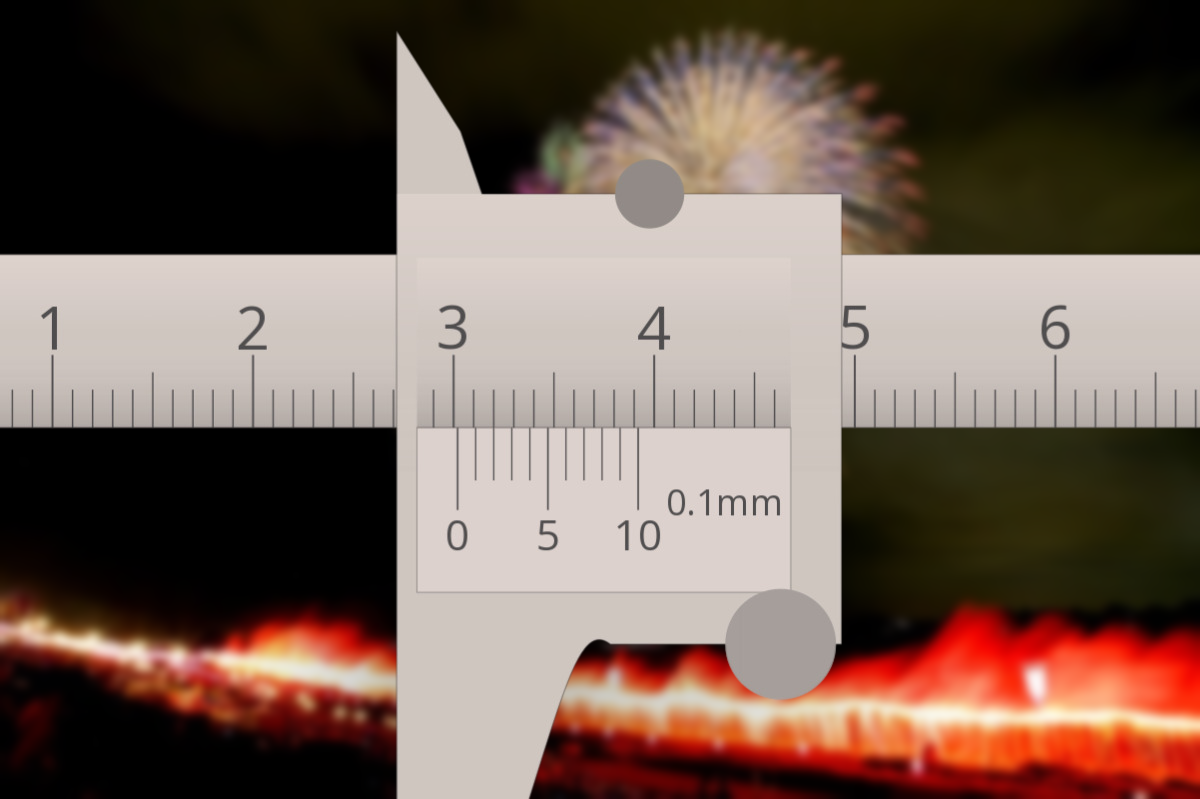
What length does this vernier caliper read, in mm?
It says 30.2 mm
